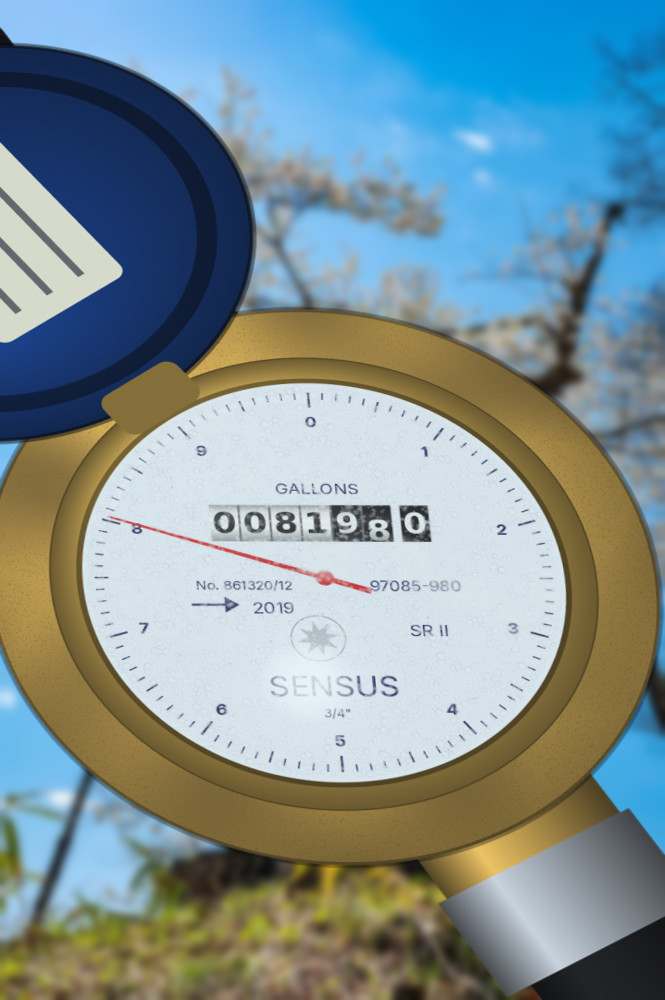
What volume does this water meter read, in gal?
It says 81978.0 gal
